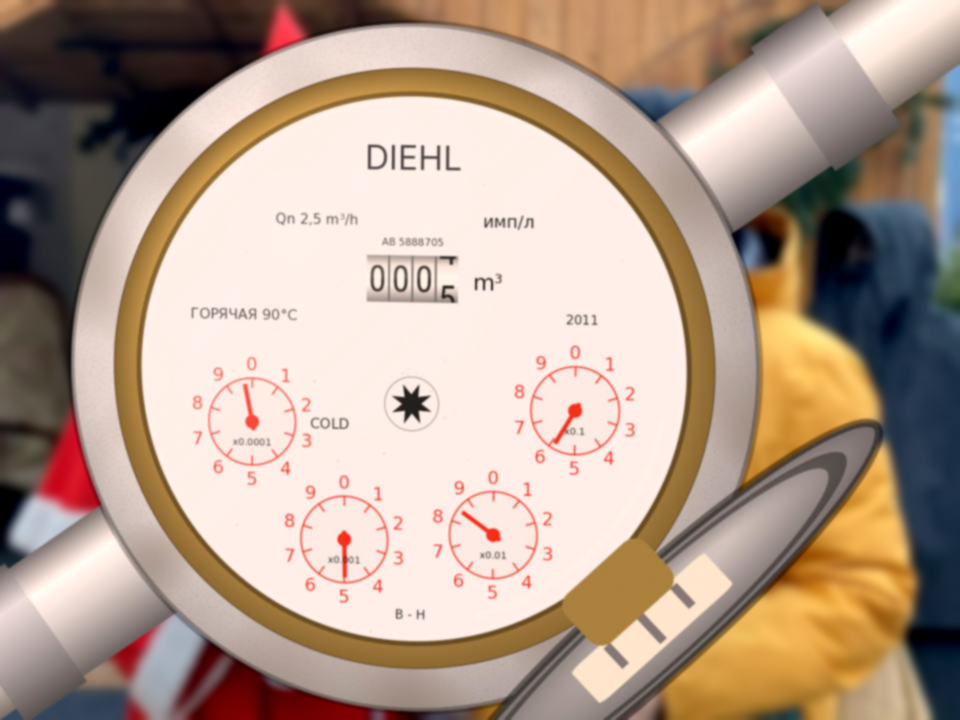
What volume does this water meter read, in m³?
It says 4.5849 m³
